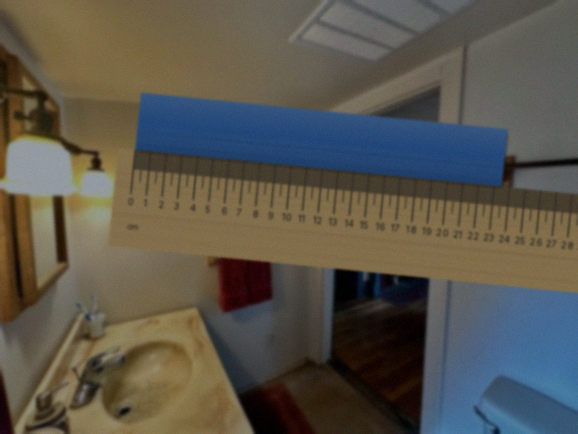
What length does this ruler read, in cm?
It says 23.5 cm
